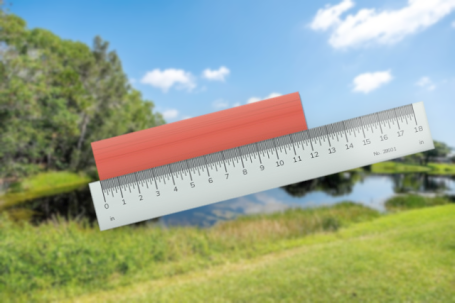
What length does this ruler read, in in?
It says 12 in
